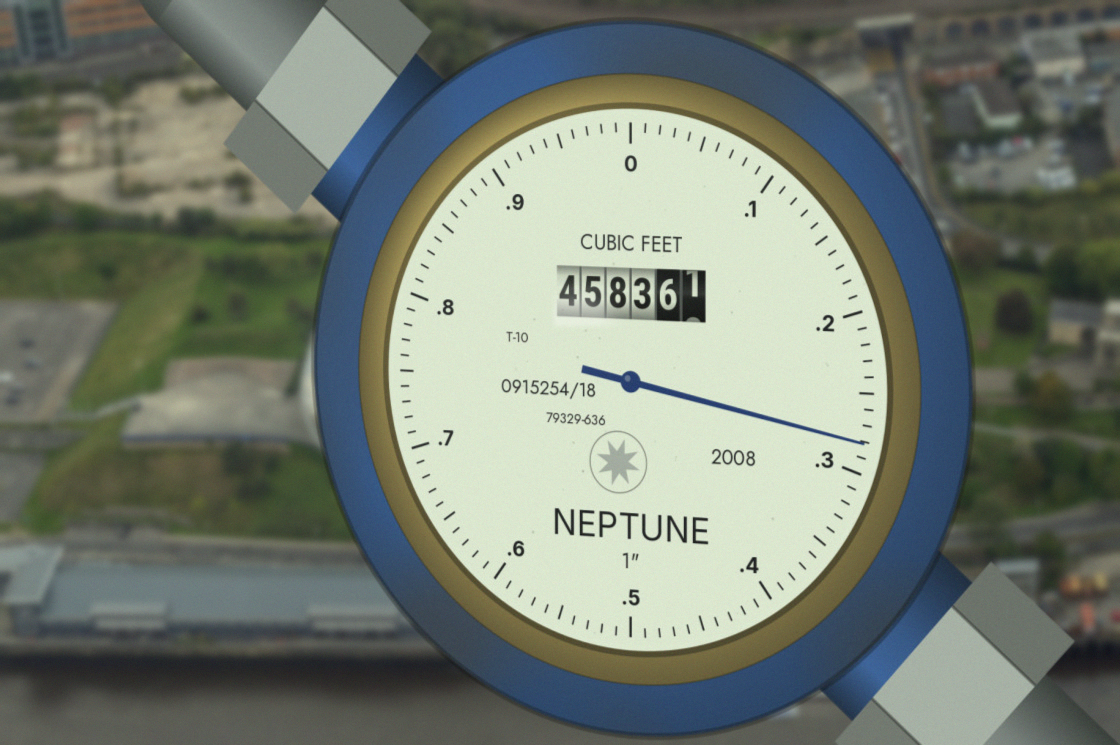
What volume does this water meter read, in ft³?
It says 458361.28 ft³
